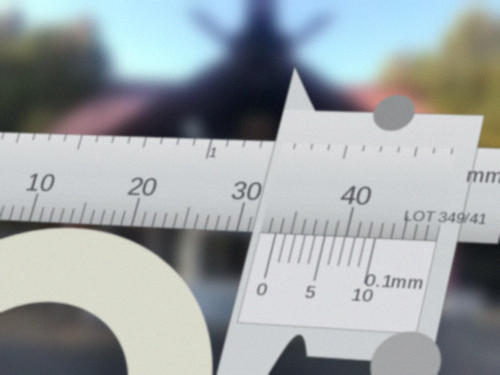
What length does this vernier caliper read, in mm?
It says 33.6 mm
